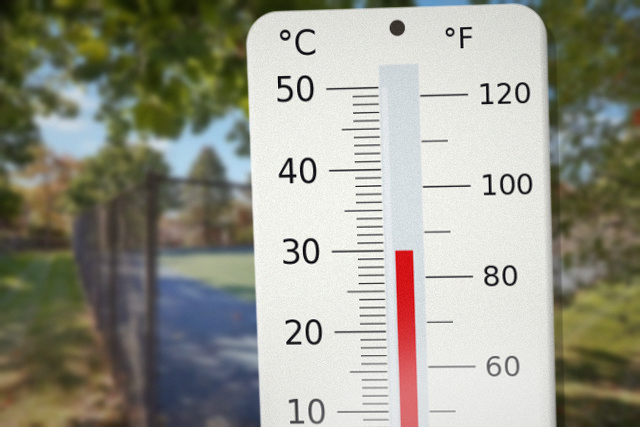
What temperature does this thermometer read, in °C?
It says 30 °C
